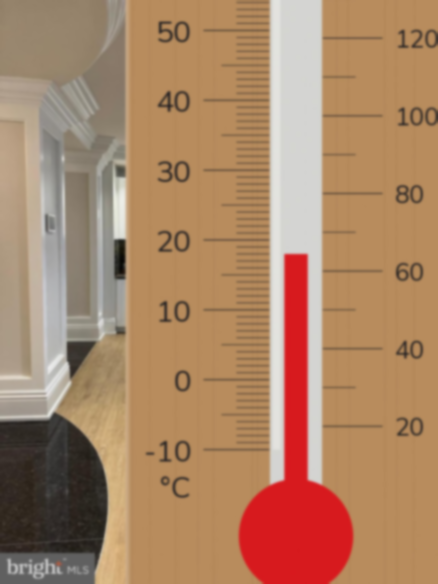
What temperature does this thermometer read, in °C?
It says 18 °C
